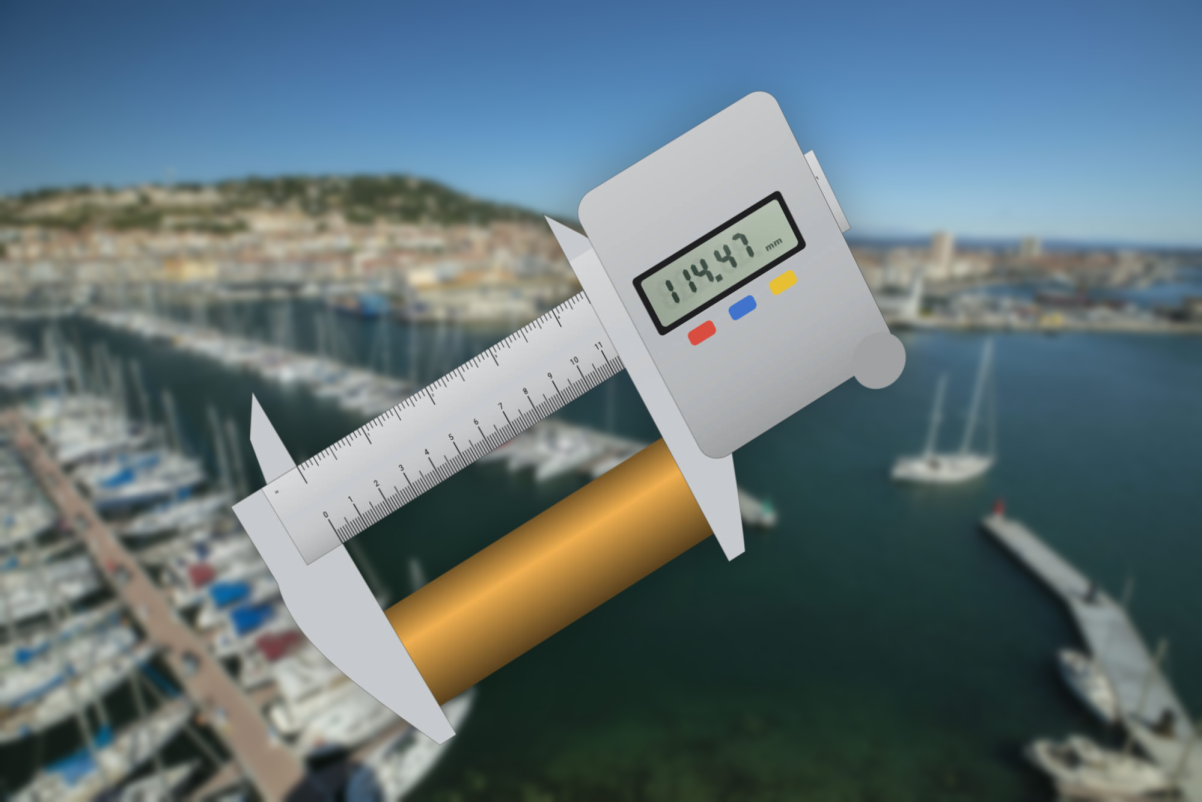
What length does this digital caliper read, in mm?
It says 114.47 mm
